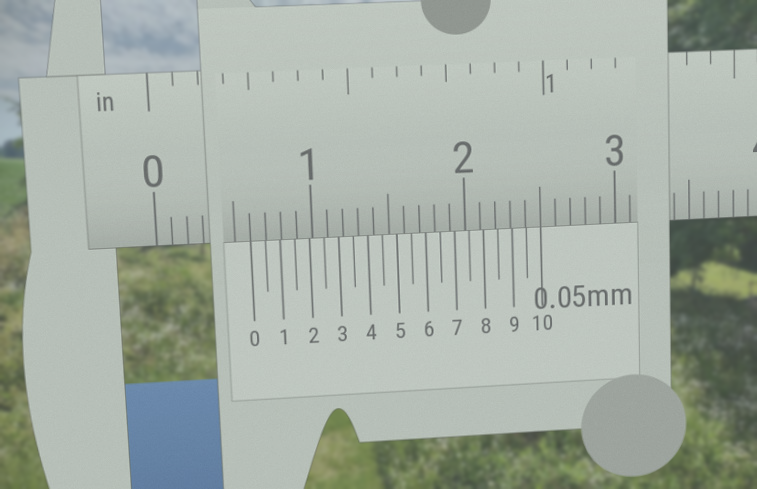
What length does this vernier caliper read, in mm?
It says 6.0 mm
